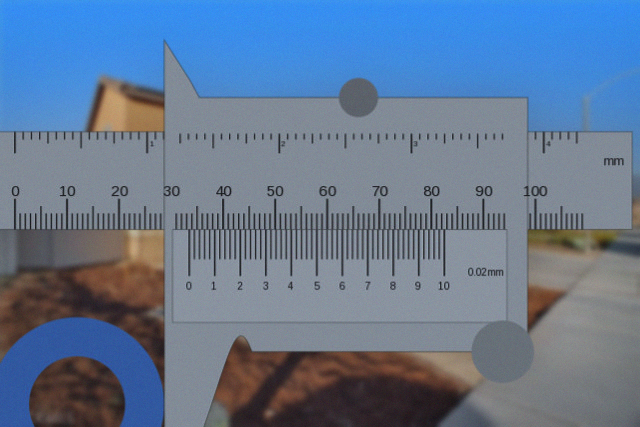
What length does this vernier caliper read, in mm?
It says 33.5 mm
